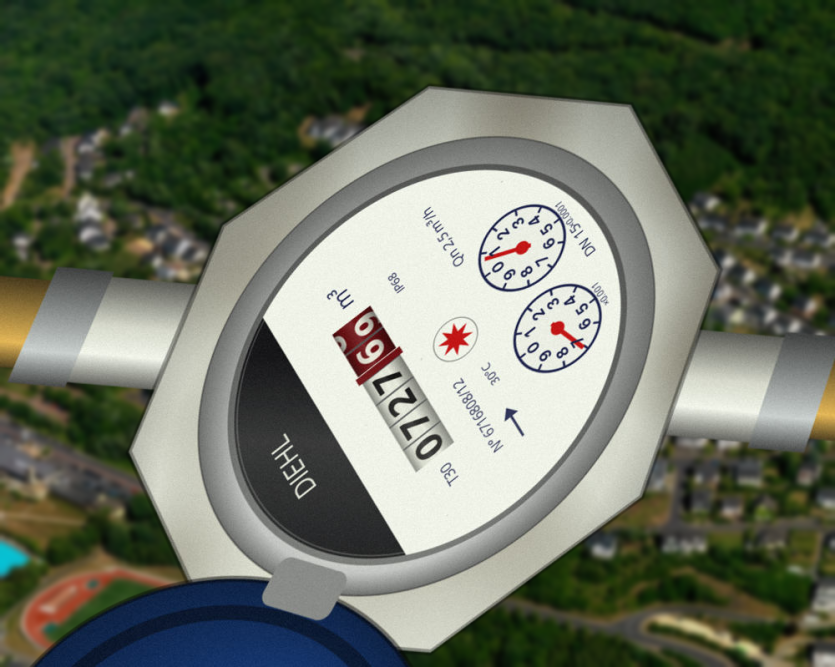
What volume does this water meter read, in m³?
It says 727.6870 m³
